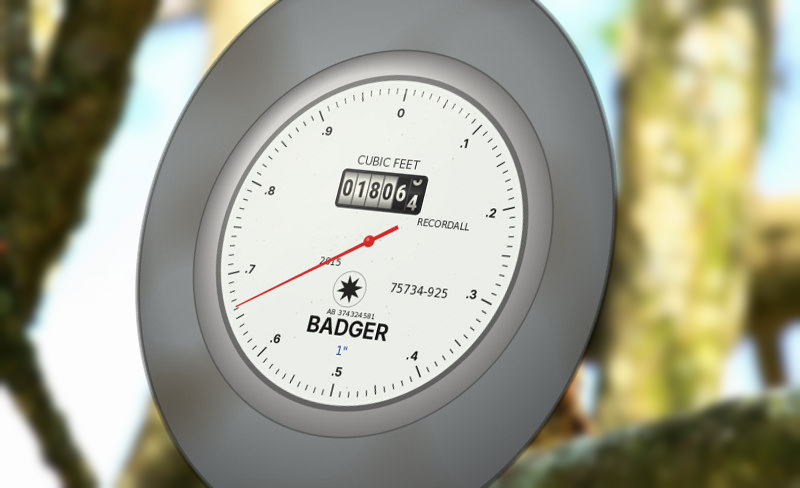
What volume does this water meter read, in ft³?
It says 18063.66 ft³
